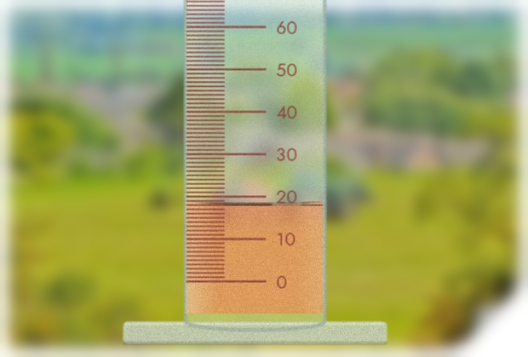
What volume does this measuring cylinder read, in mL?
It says 18 mL
